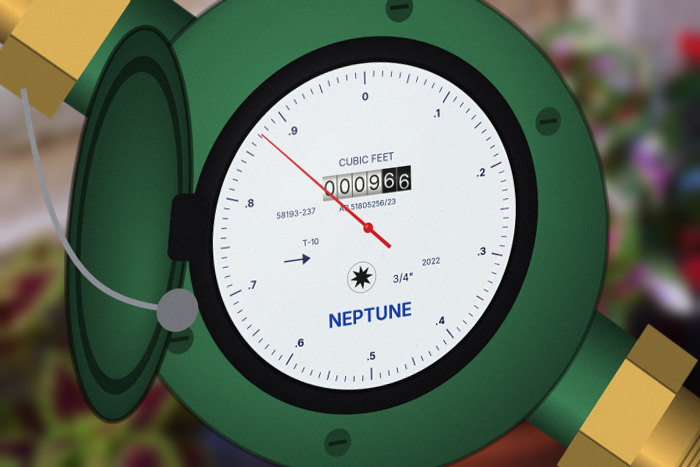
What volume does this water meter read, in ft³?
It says 965.87 ft³
